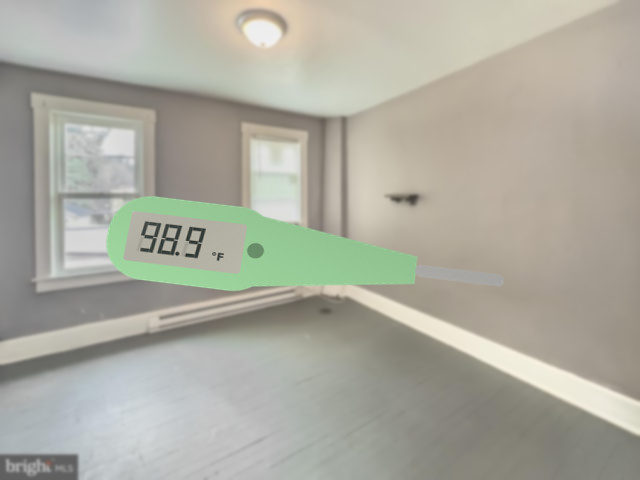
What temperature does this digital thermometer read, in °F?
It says 98.9 °F
